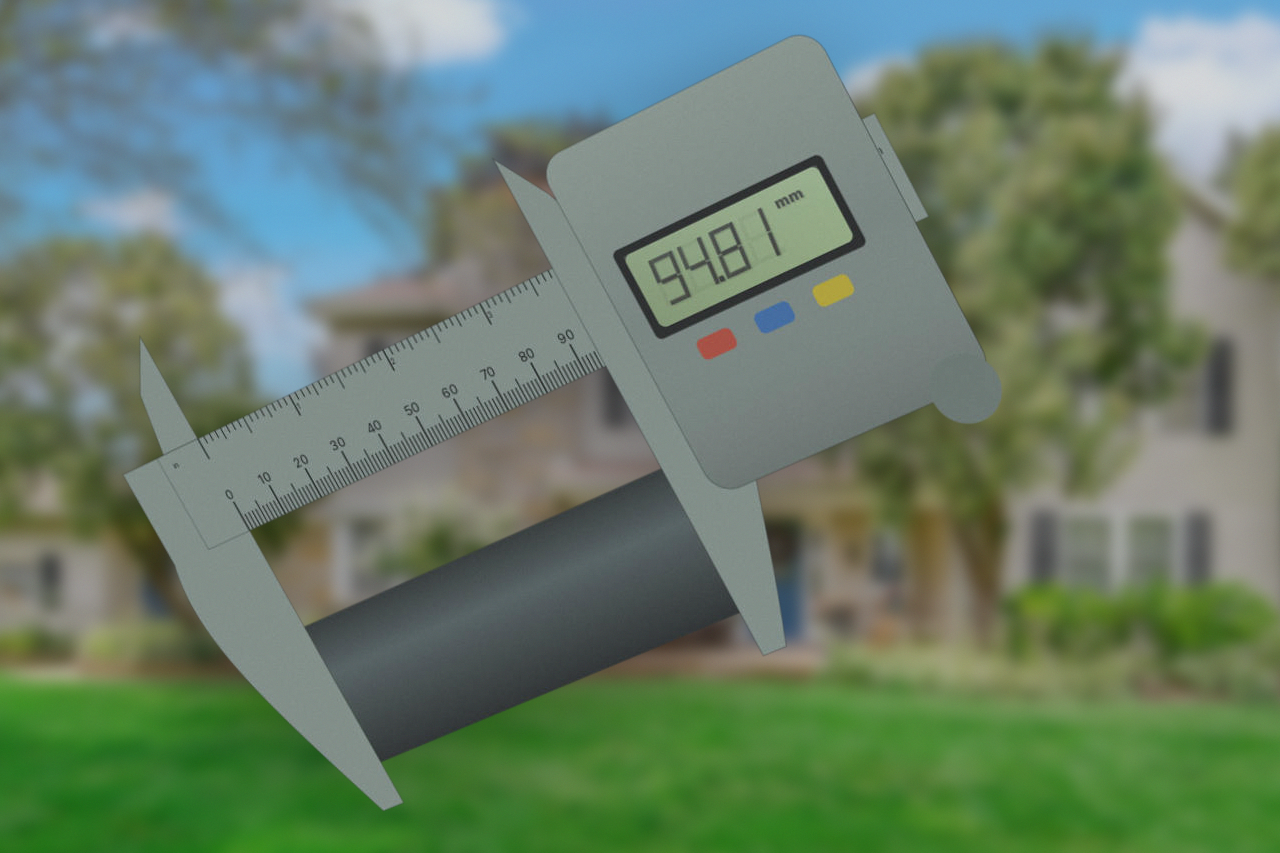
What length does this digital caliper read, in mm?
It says 94.81 mm
